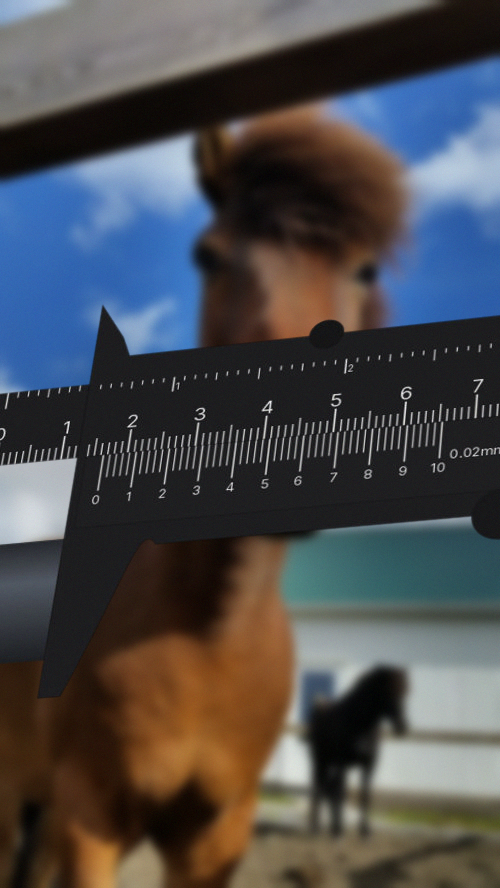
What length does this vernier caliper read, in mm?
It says 16.4 mm
